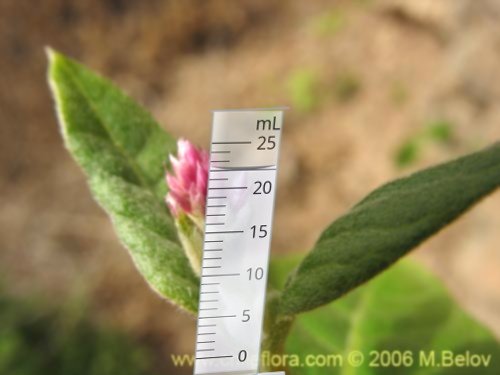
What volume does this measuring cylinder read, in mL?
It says 22 mL
